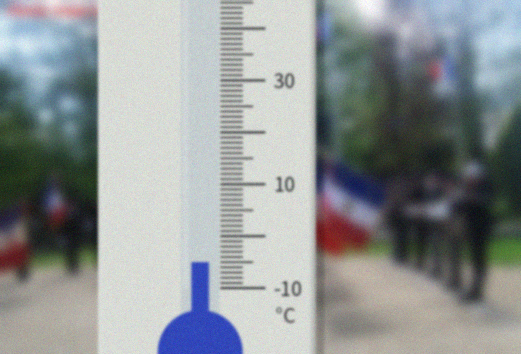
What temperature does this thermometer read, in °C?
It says -5 °C
